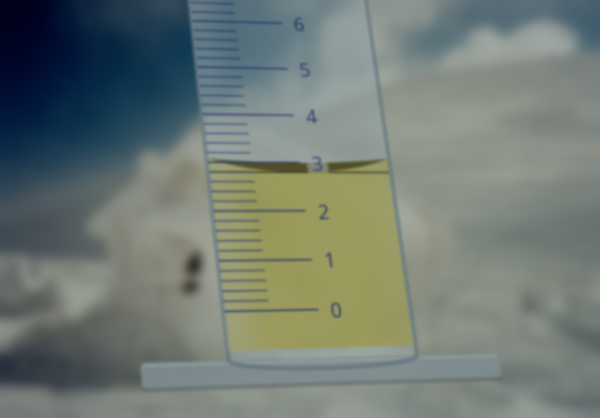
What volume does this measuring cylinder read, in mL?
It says 2.8 mL
